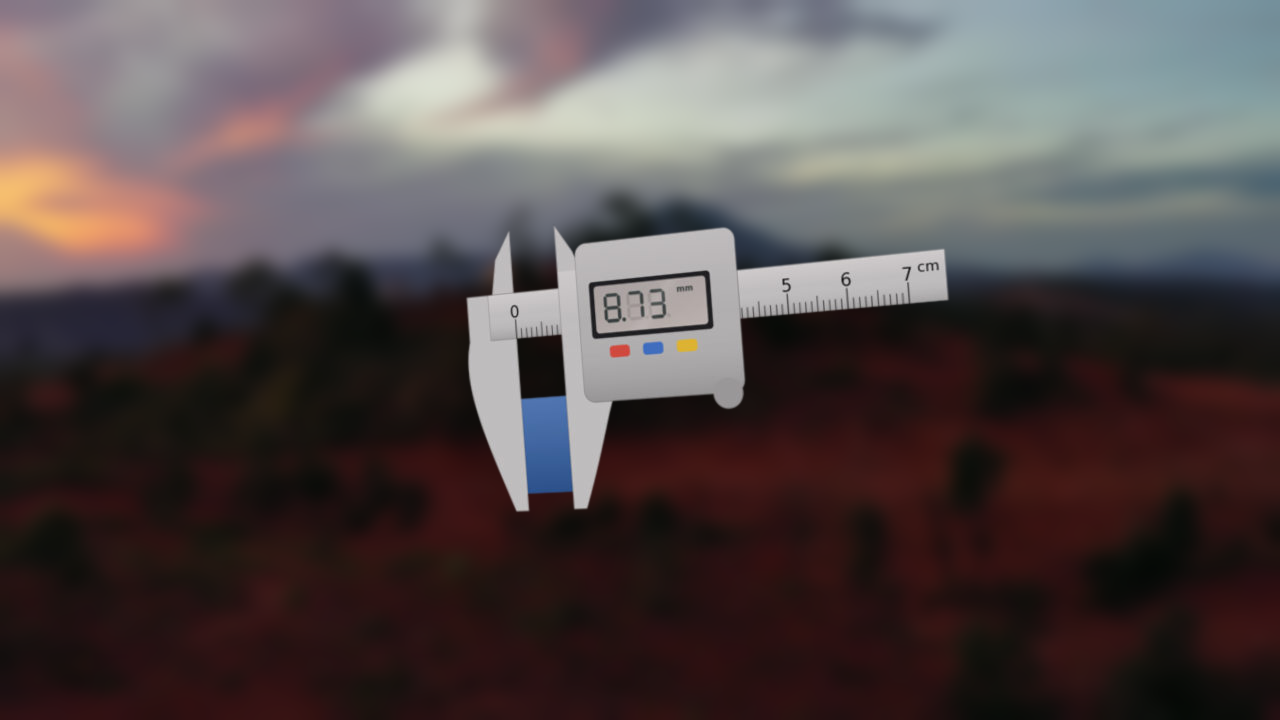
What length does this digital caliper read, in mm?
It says 8.73 mm
